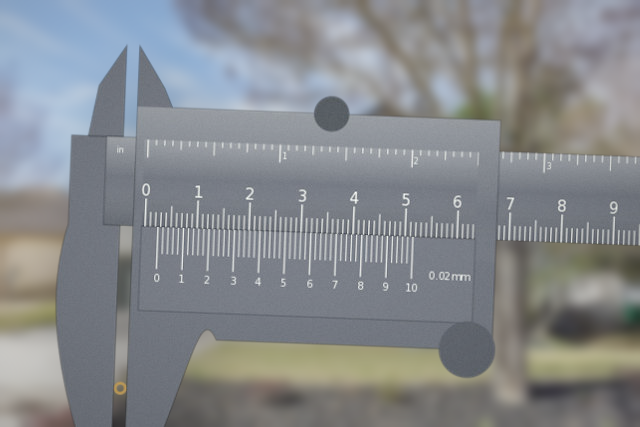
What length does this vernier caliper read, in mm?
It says 2.5 mm
